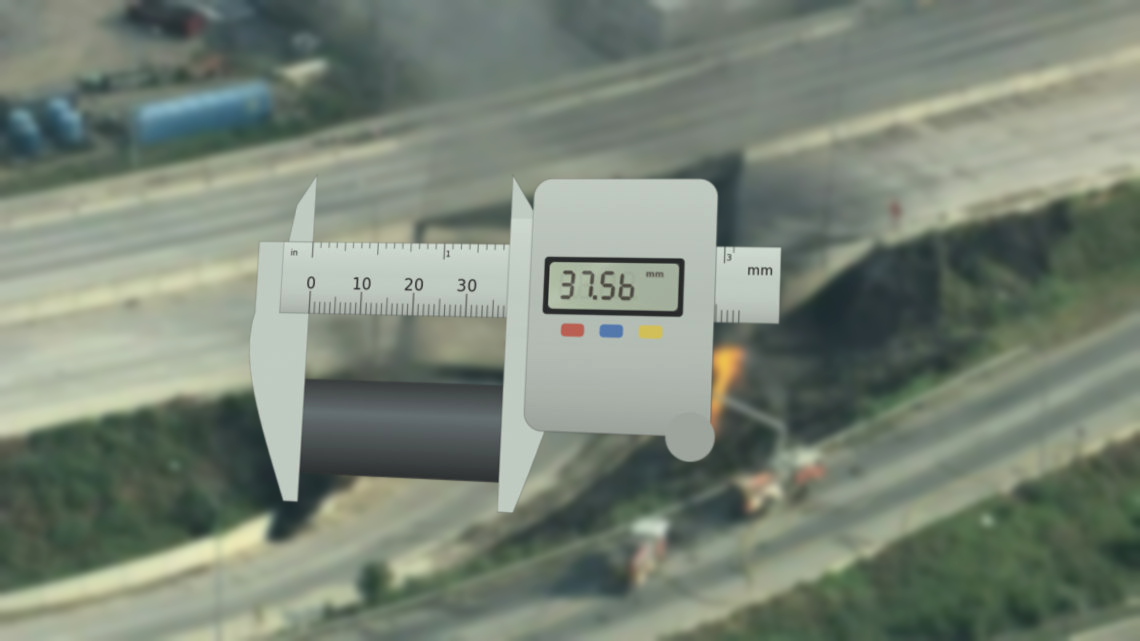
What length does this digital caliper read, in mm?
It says 37.56 mm
